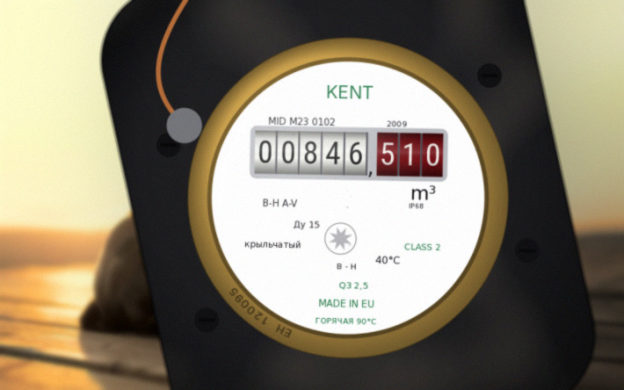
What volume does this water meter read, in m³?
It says 846.510 m³
